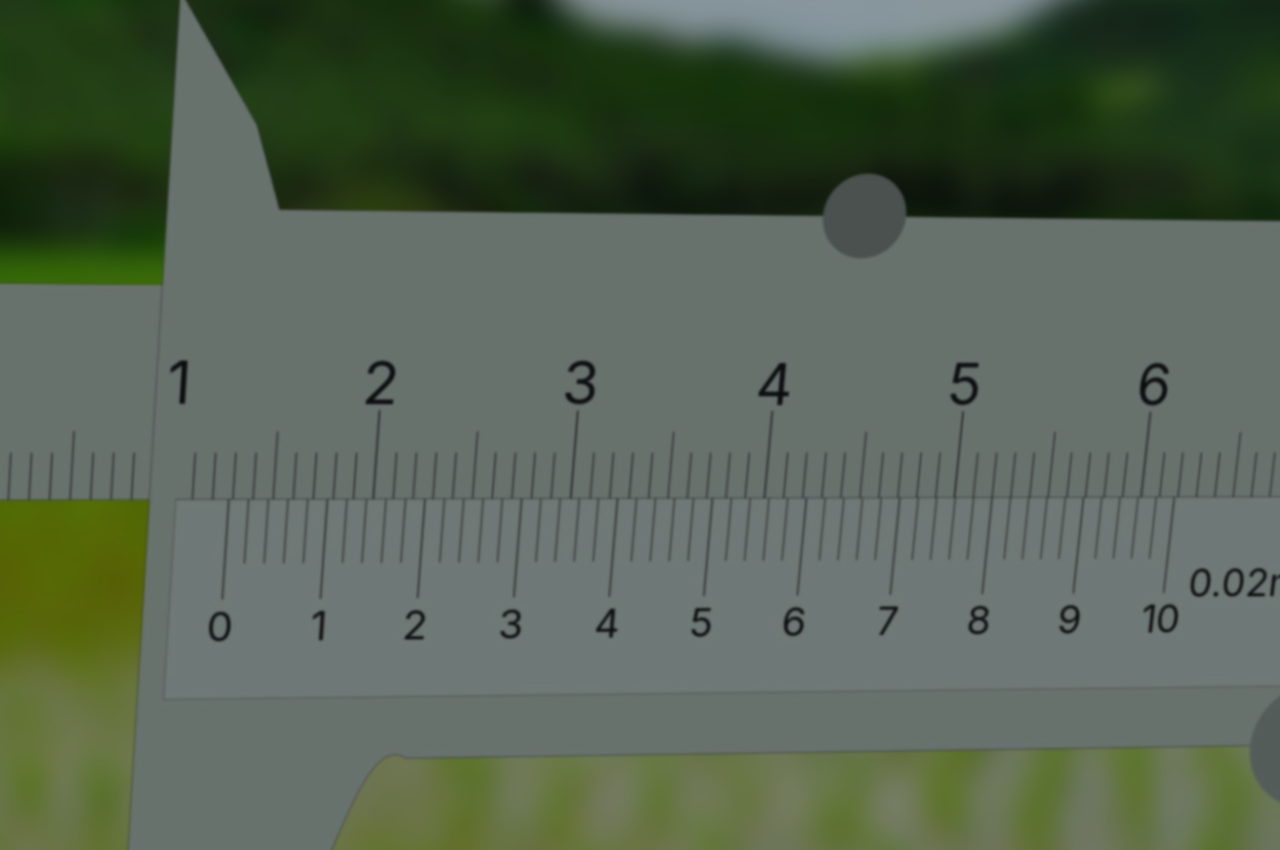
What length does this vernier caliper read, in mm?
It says 12.8 mm
